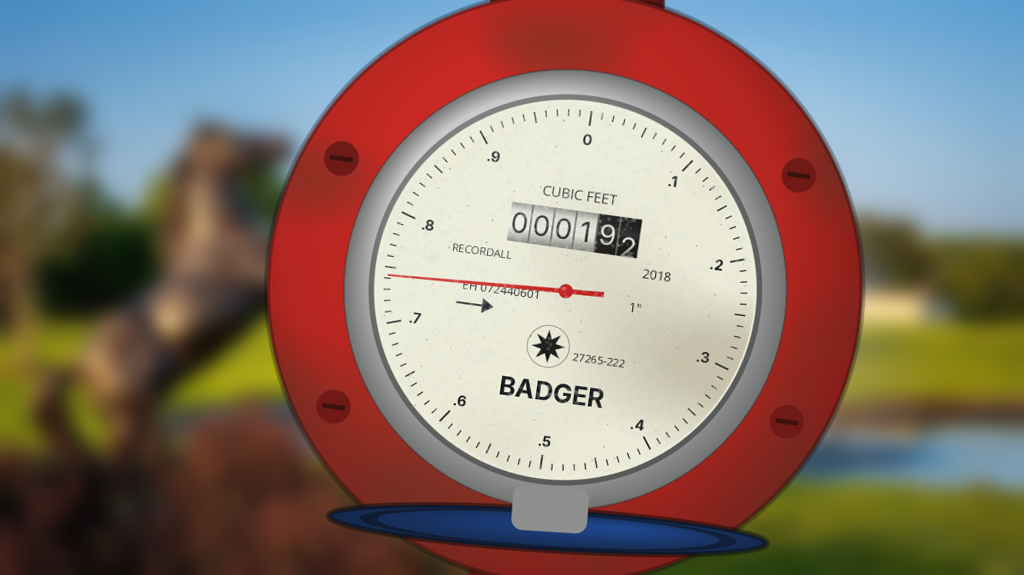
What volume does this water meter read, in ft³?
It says 191.74 ft³
